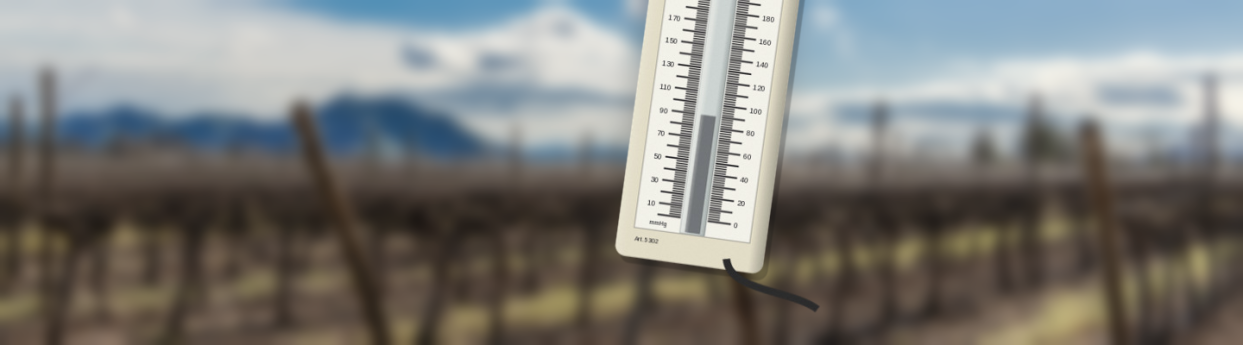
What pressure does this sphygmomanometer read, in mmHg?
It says 90 mmHg
